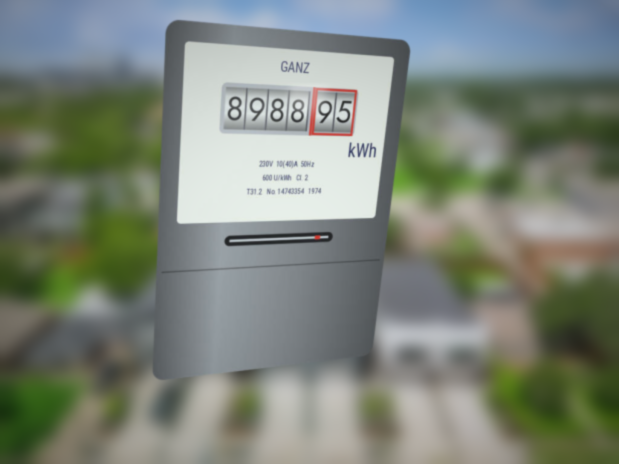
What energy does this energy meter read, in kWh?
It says 8988.95 kWh
